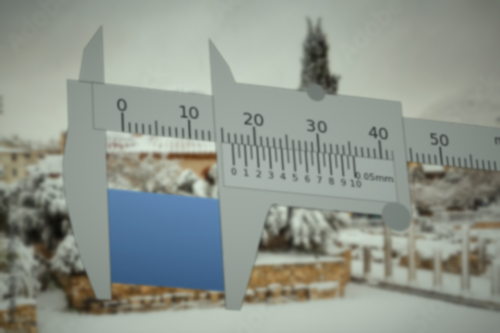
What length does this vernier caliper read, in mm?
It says 16.5 mm
